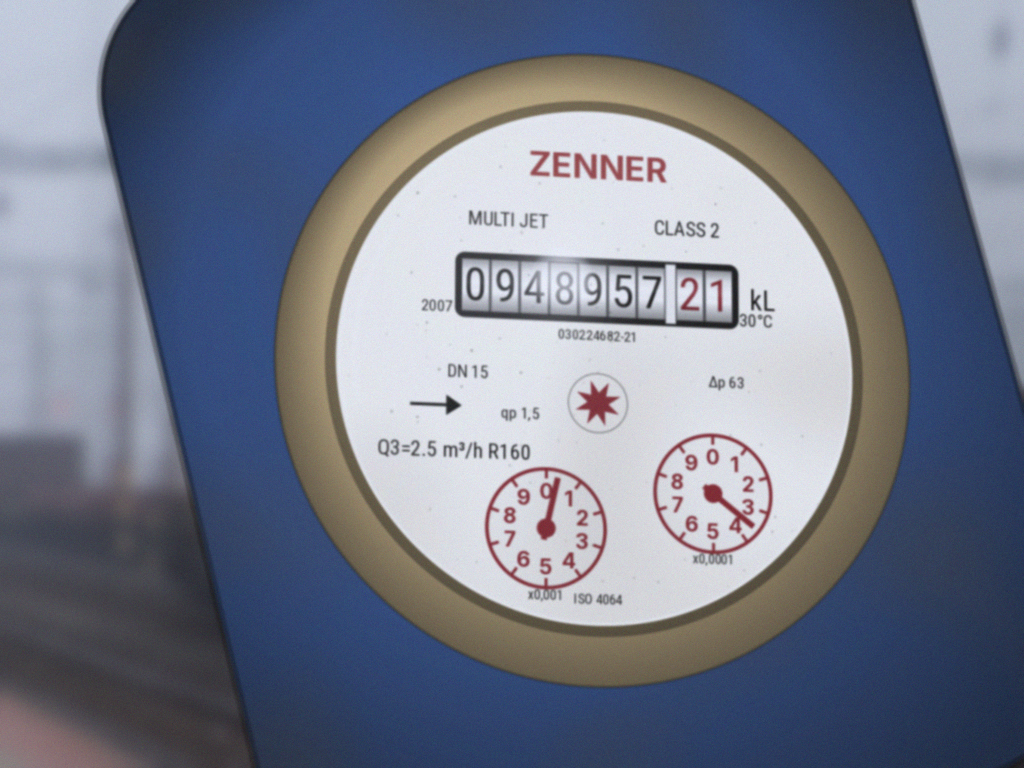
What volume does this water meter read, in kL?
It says 948957.2103 kL
